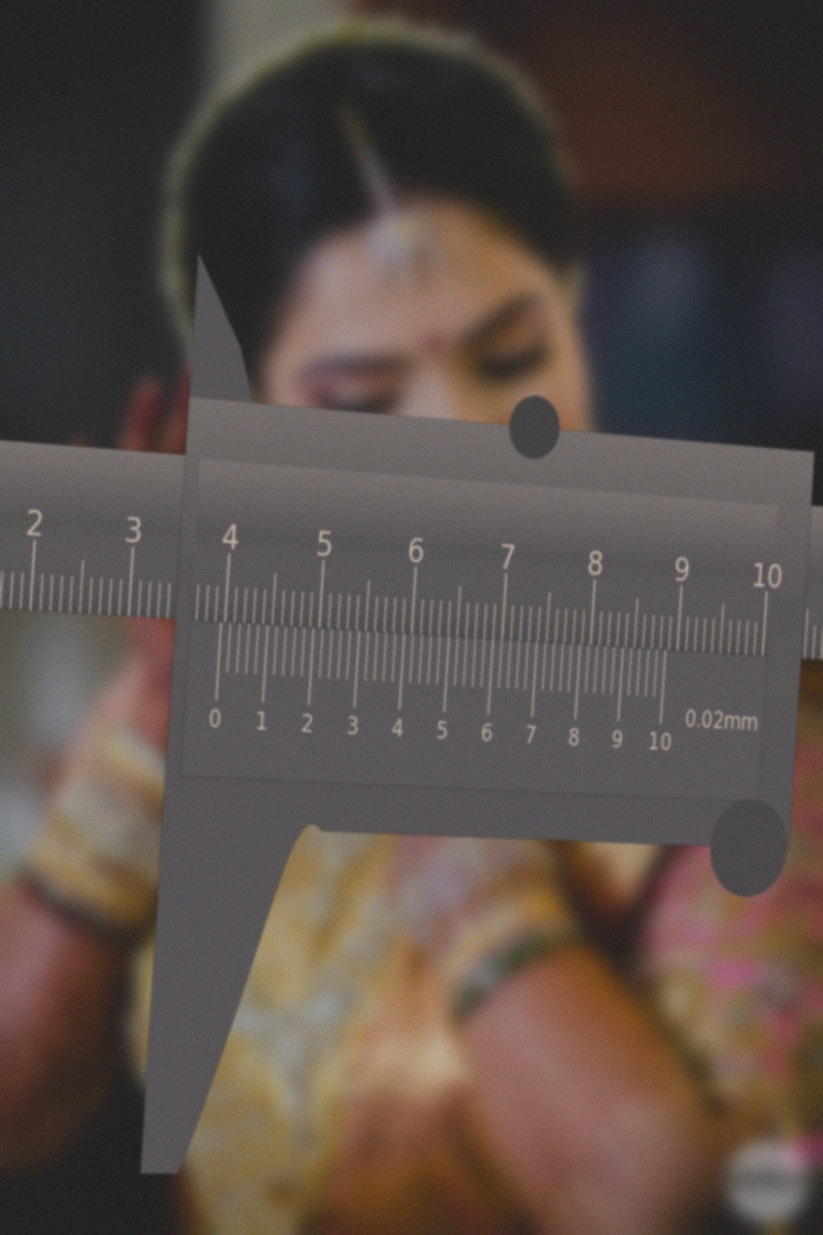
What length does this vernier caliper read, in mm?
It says 39.6 mm
